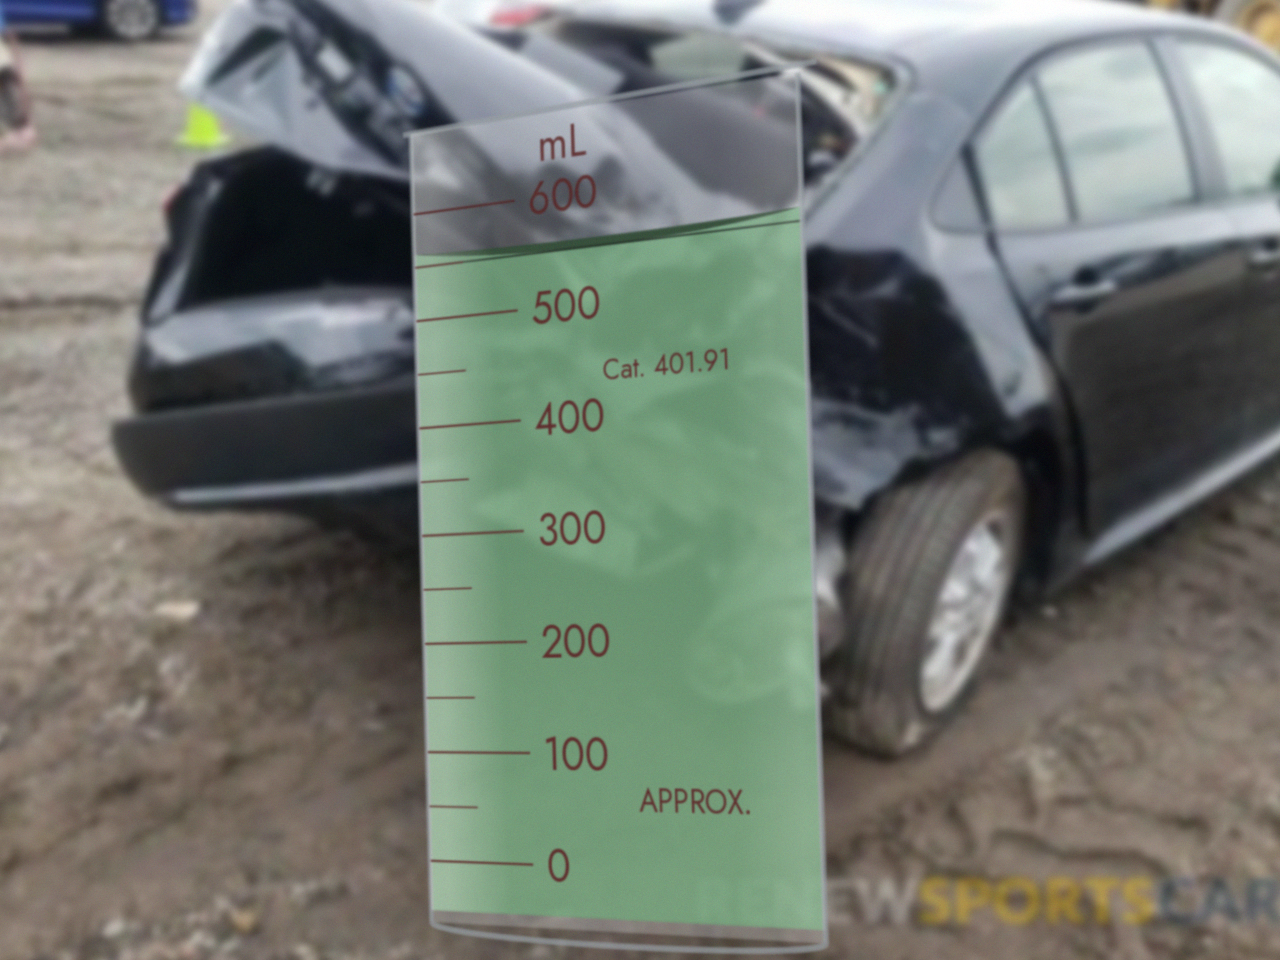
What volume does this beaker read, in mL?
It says 550 mL
